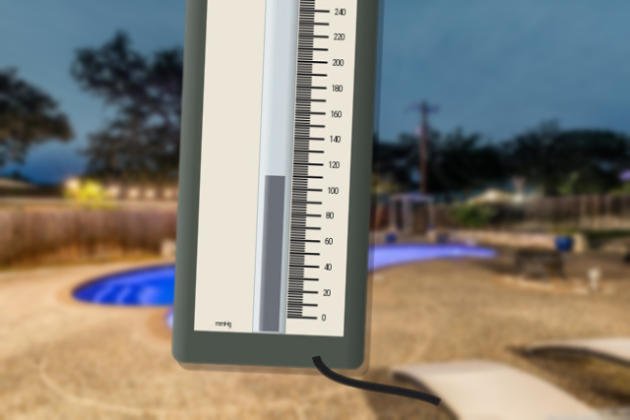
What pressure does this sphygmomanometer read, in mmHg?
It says 110 mmHg
